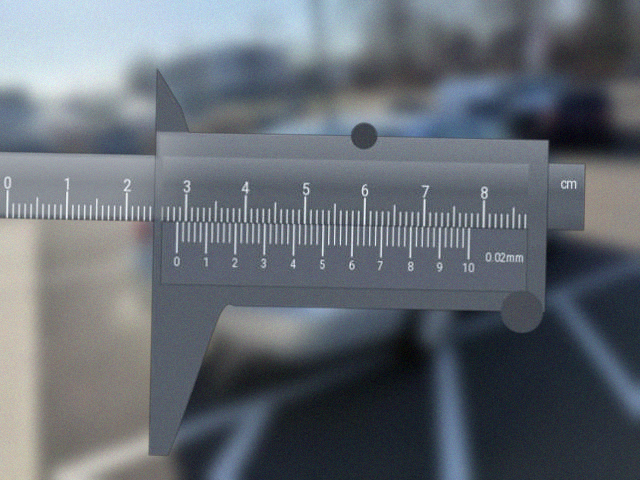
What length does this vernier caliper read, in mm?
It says 28.6 mm
